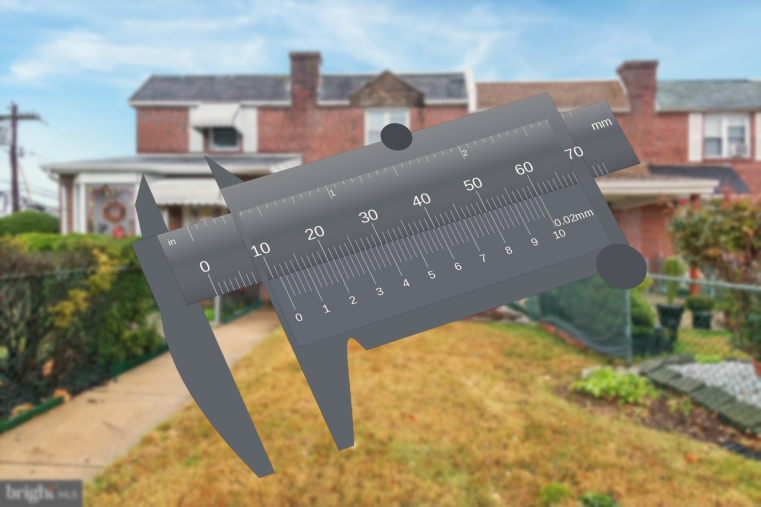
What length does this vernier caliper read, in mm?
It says 11.2 mm
